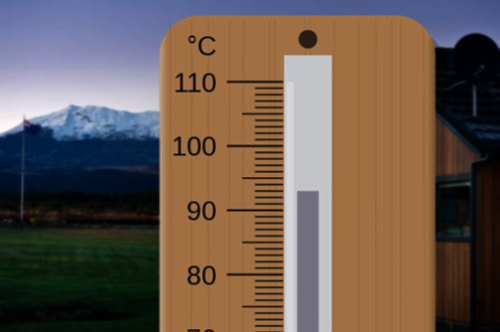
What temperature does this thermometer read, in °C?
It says 93 °C
